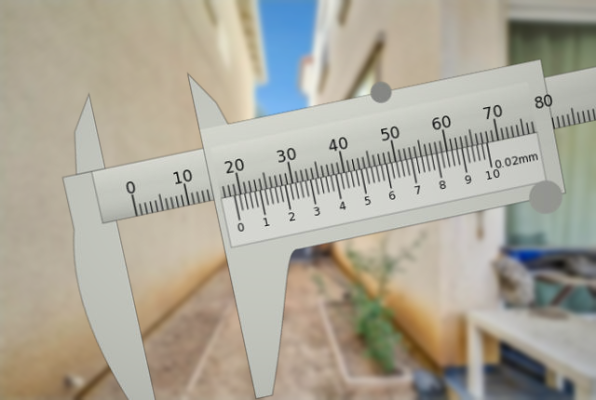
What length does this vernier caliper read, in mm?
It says 18.8 mm
